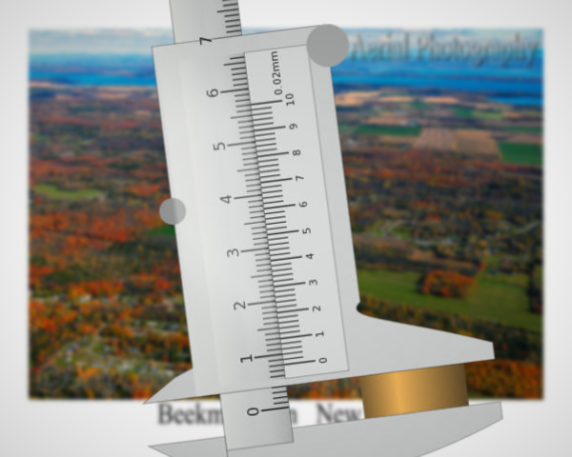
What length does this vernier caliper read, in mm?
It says 8.0 mm
